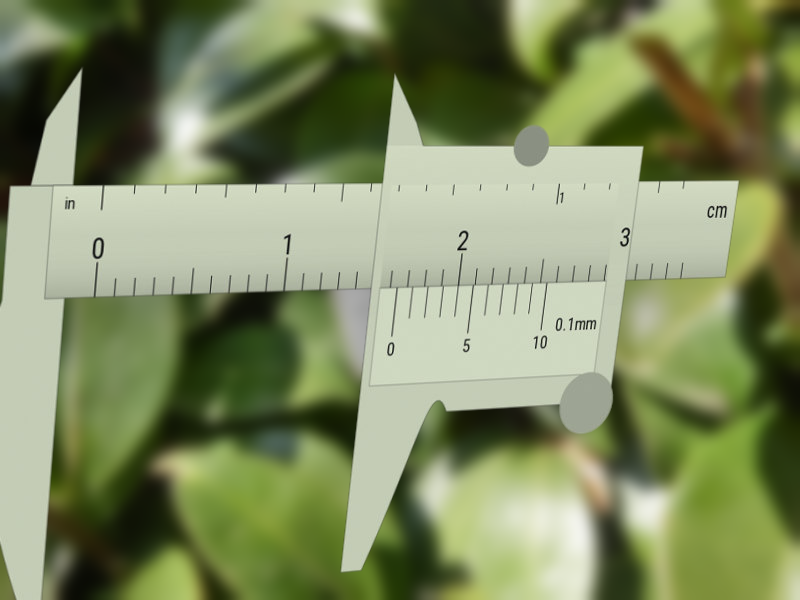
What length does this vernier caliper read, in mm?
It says 16.4 mm
